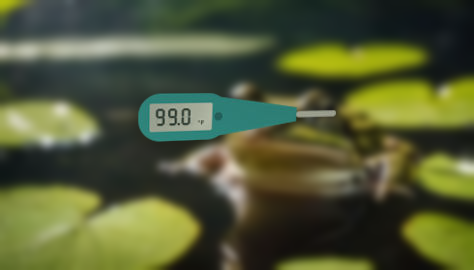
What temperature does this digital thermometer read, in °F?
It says 99.0 °F
